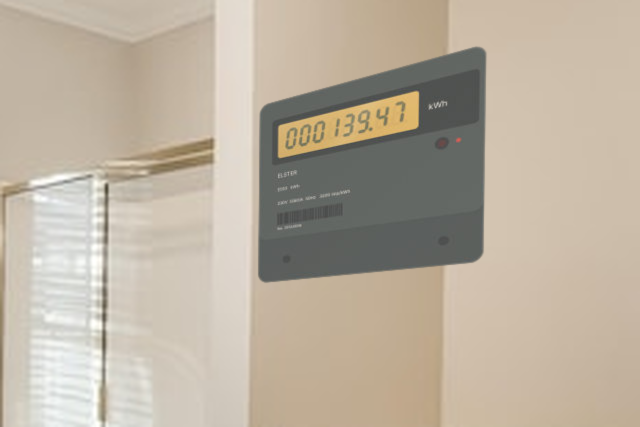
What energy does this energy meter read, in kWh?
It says 139.47 kWh
